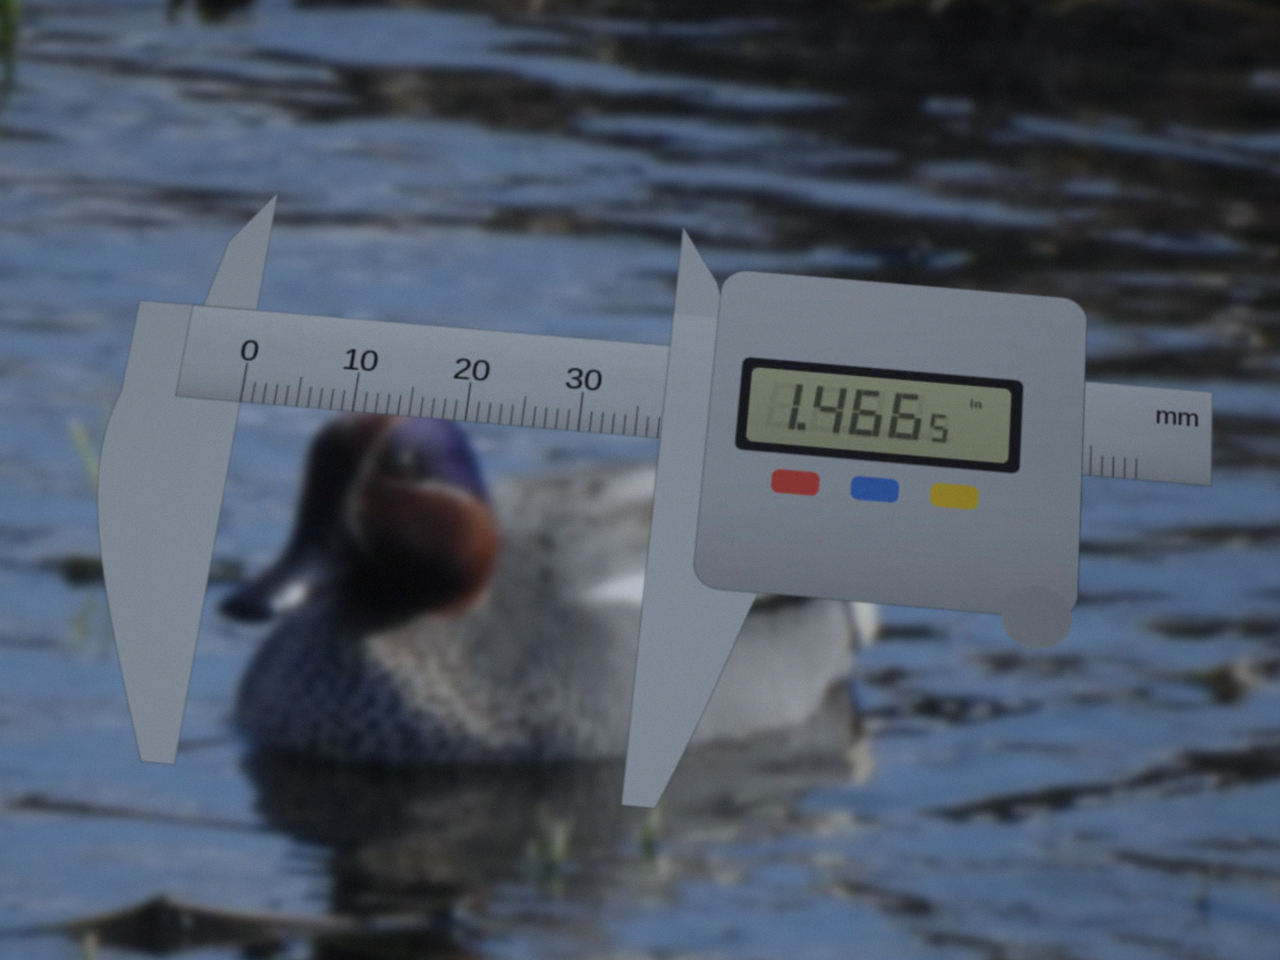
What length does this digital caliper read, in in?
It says 1.4665 in
